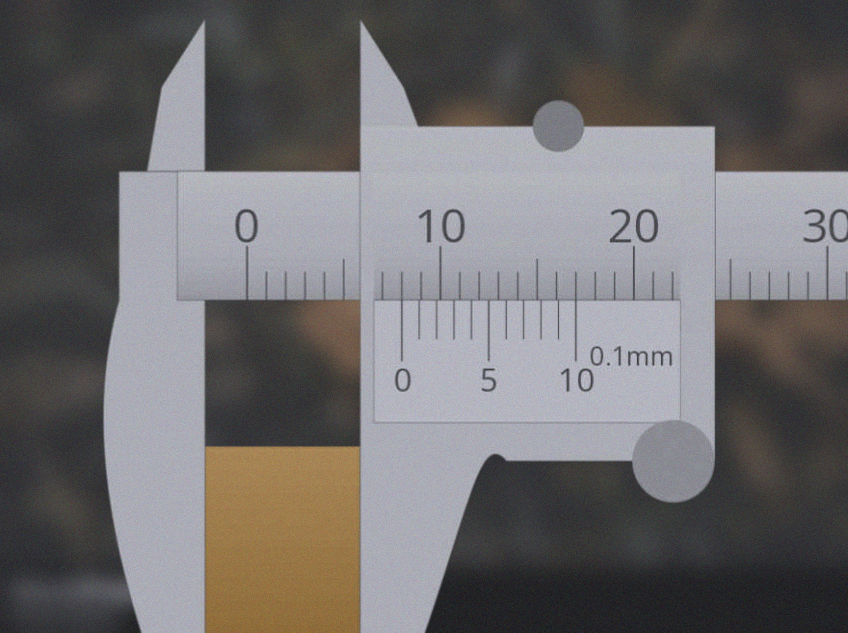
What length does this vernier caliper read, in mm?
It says 8.0 mm
